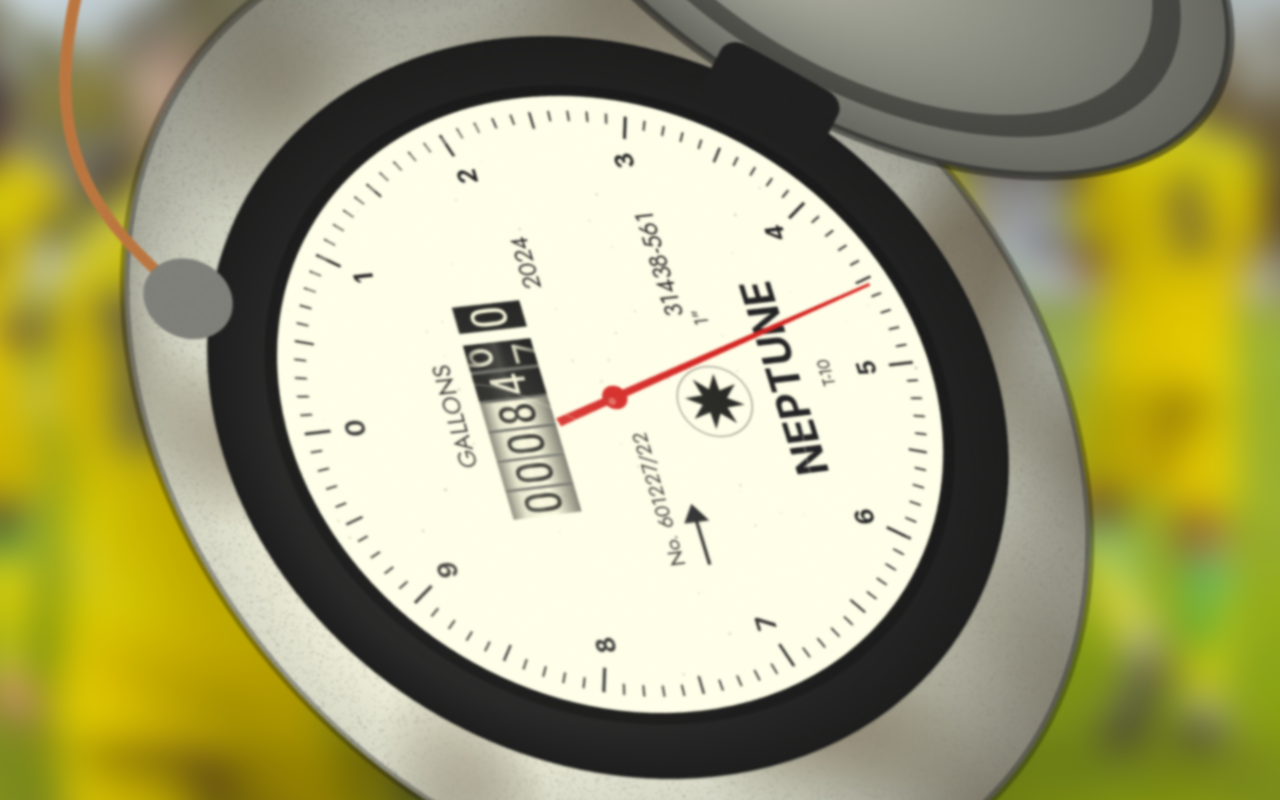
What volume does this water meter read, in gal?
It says 8464.5 gal
